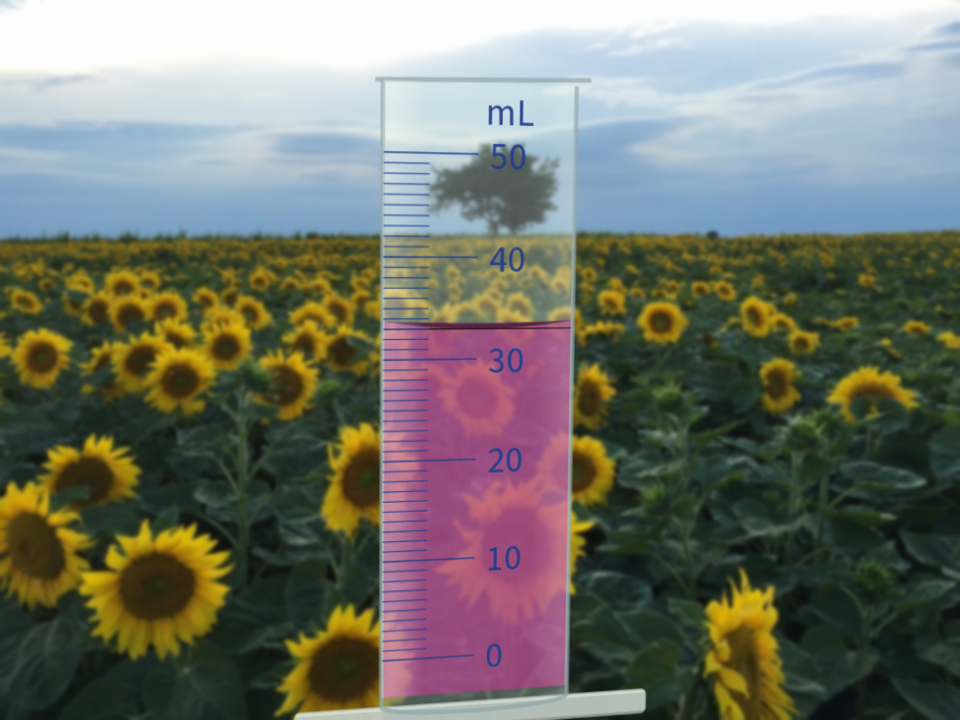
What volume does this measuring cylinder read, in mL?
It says 33 mL
